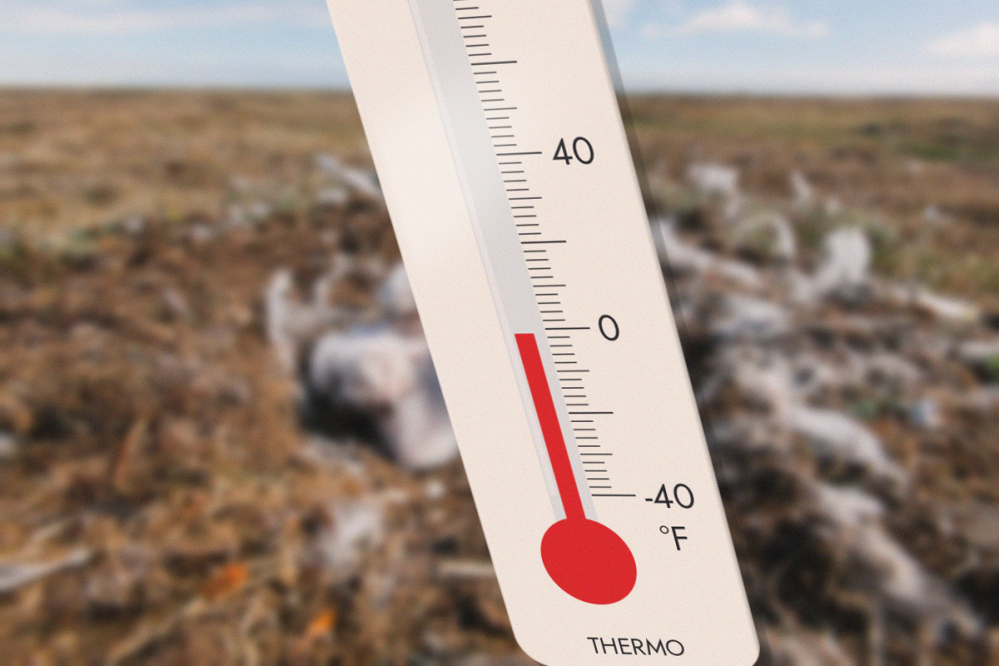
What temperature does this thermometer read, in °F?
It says -1 °F
